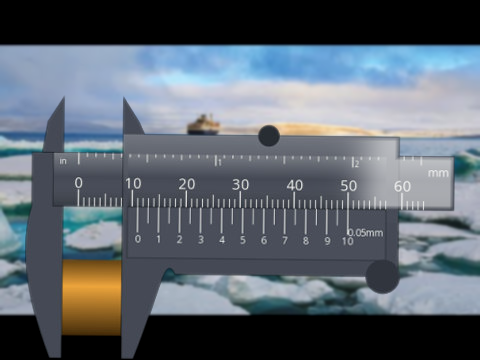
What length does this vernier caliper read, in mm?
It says 11.0 mm
